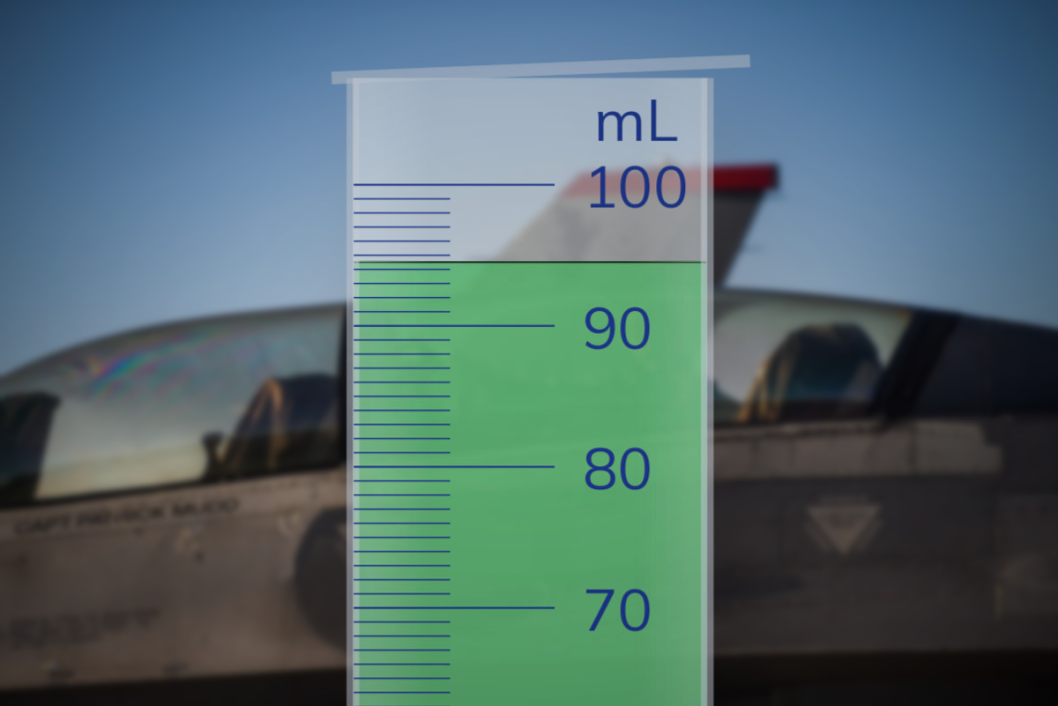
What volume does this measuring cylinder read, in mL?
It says 94.5 mL
